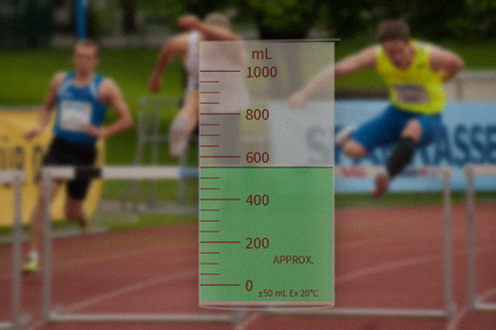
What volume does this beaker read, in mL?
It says 550 mL
